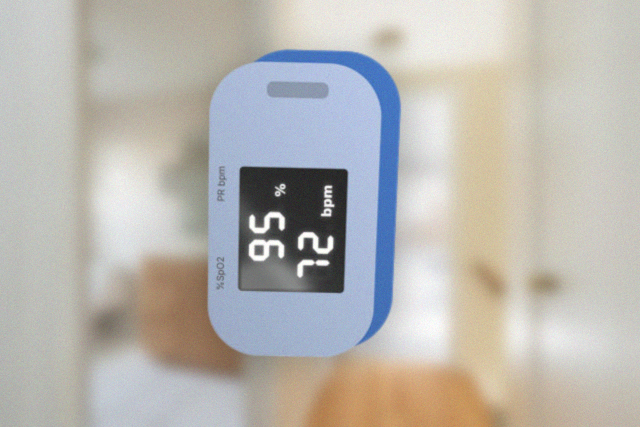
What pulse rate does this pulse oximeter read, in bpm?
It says 72 bpm
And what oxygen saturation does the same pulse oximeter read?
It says 95 %
